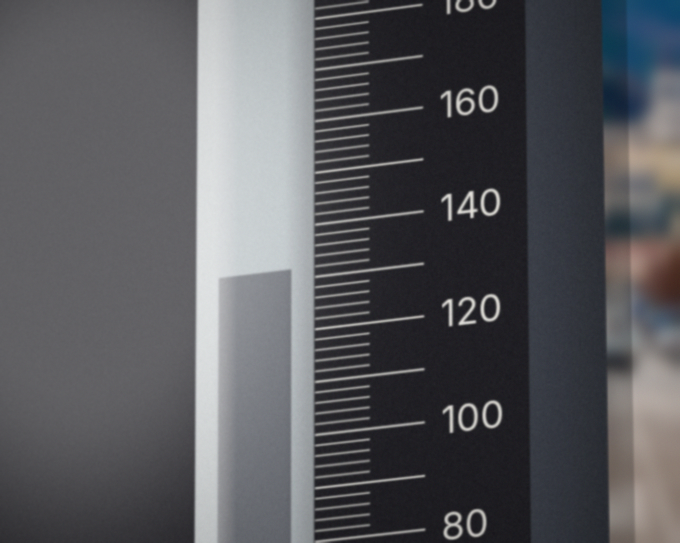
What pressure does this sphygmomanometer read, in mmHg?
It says 132 mmHg
